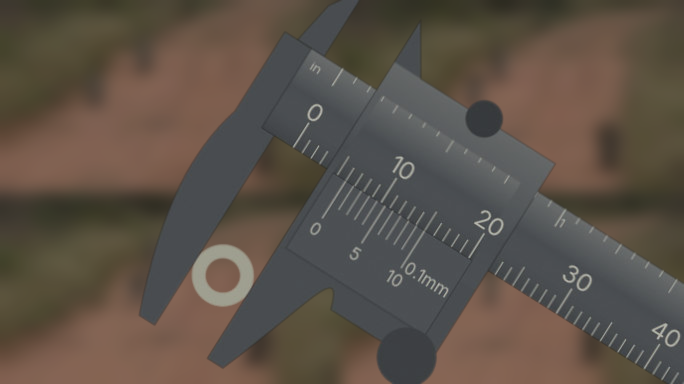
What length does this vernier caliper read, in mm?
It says 6.0 mm
